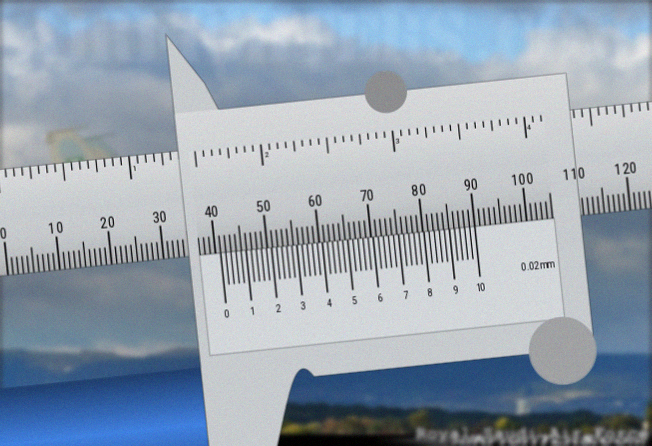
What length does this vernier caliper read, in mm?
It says 41.0 mm
